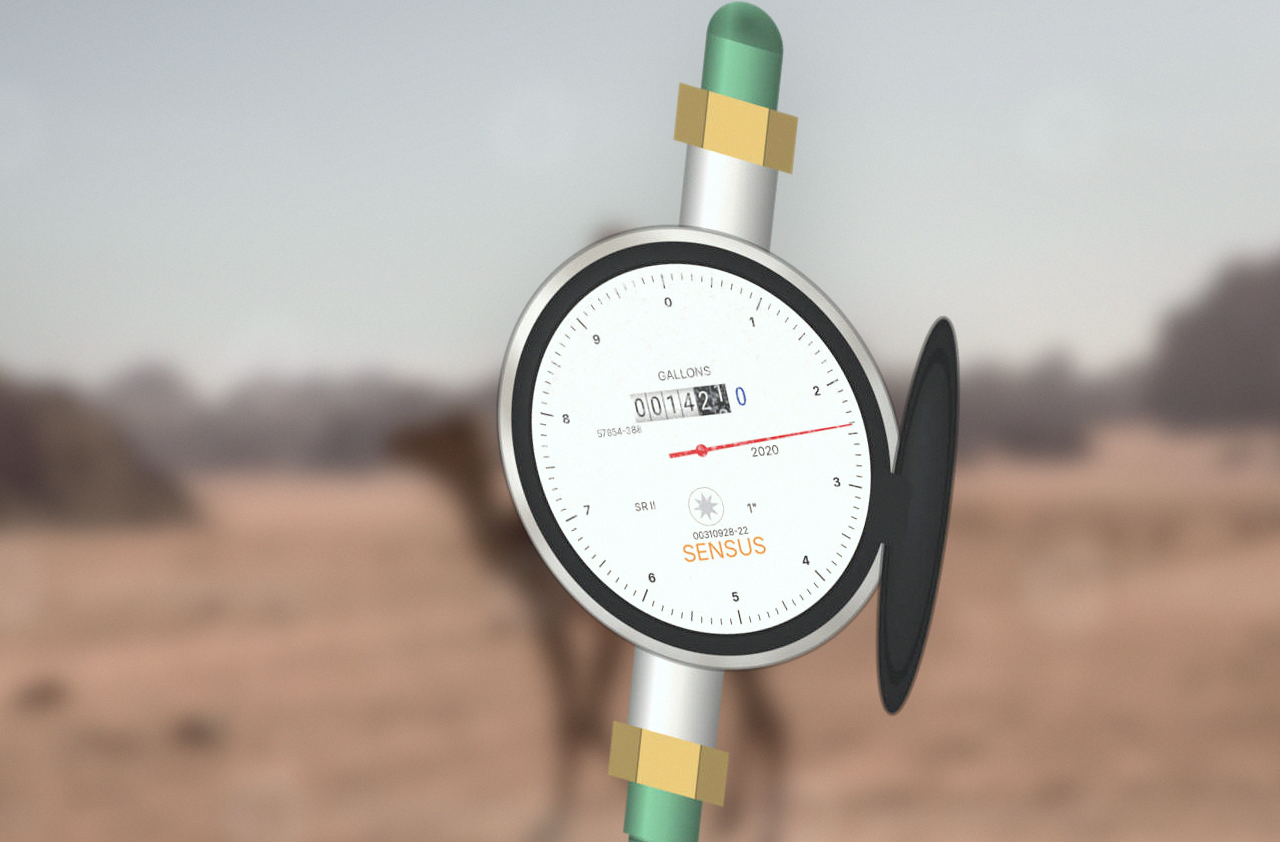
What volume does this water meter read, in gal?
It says 14212.4 gal
